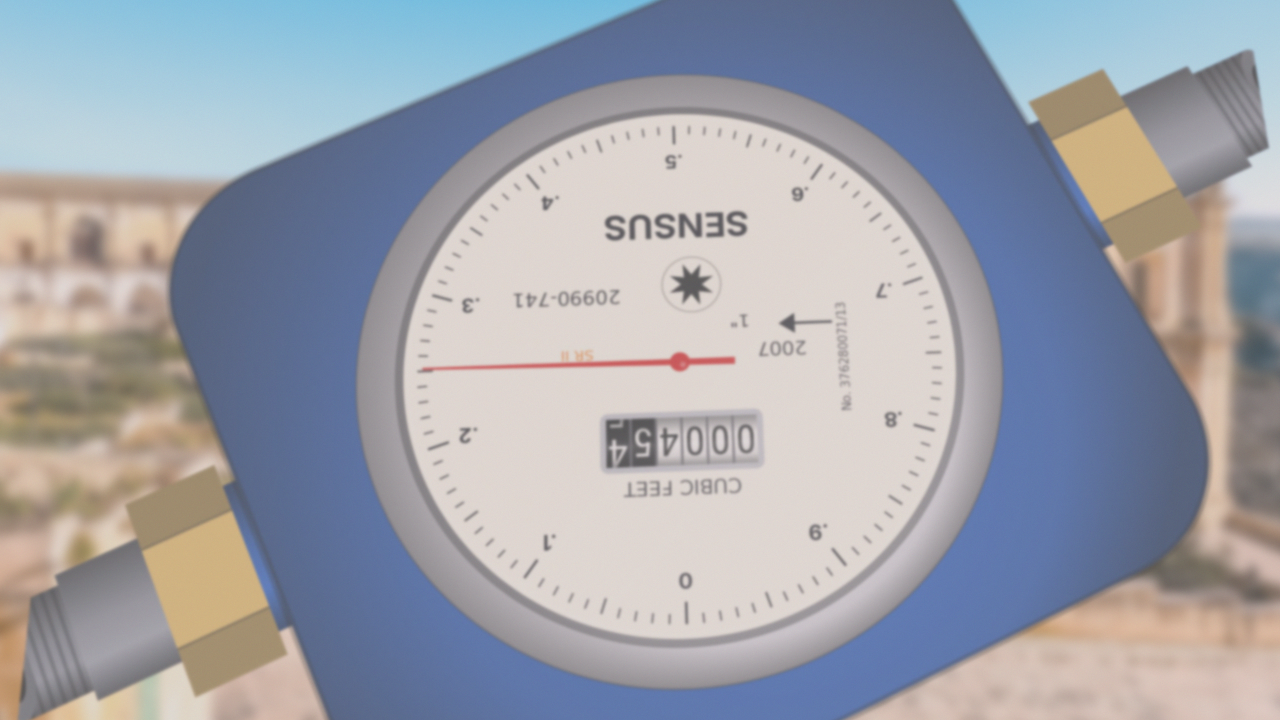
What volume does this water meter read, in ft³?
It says 454.25 ft³
